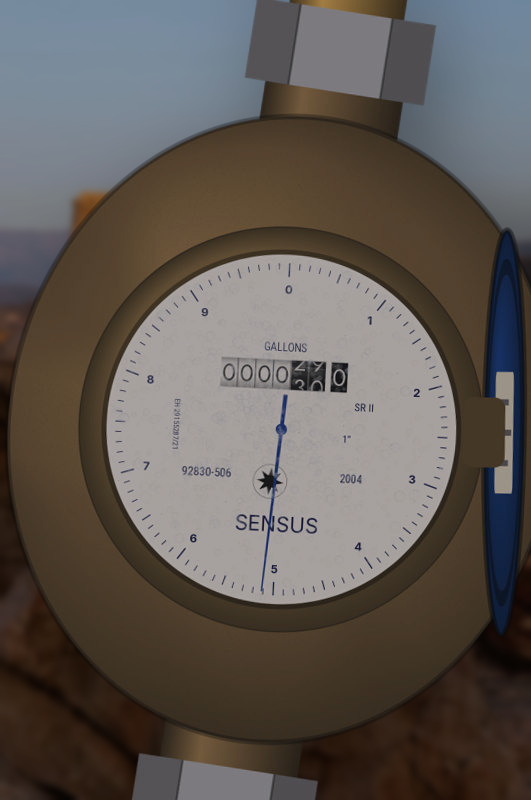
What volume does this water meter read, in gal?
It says 295.1 gal
